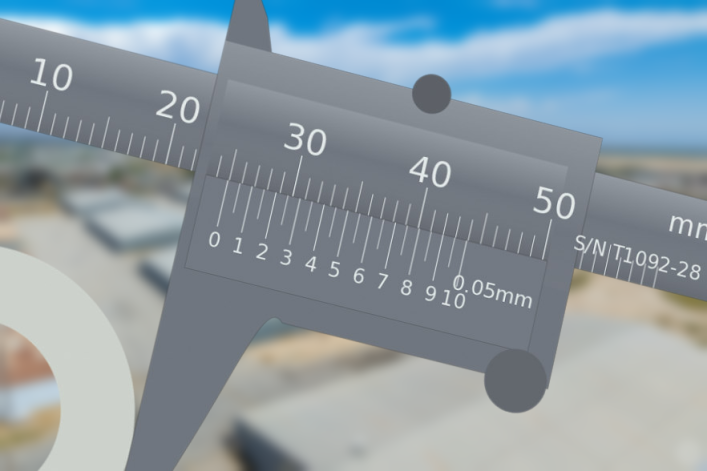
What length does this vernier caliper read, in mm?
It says 24.9 mm
